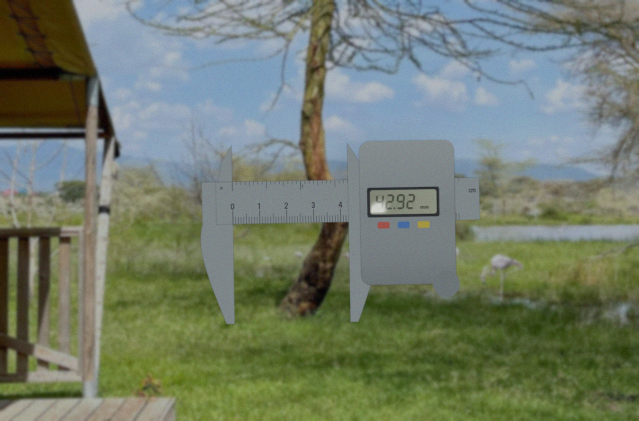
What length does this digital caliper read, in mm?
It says 42.92 mm
